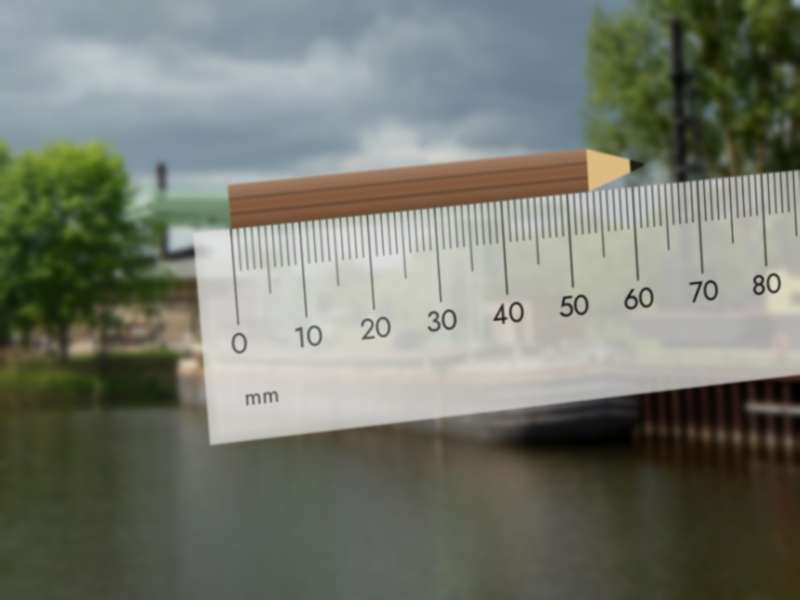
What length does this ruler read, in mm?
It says 62 mm
